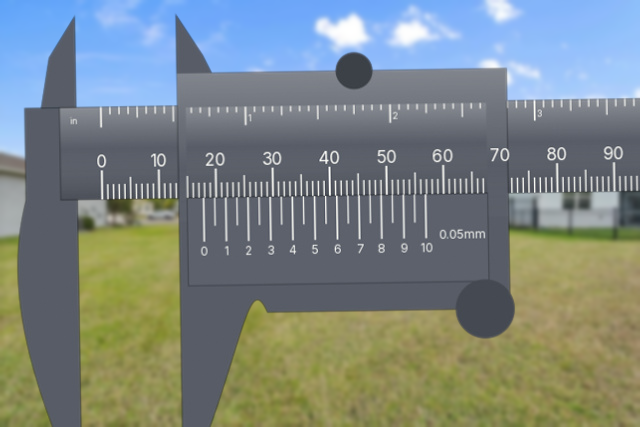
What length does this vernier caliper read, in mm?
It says 17.8 mm
